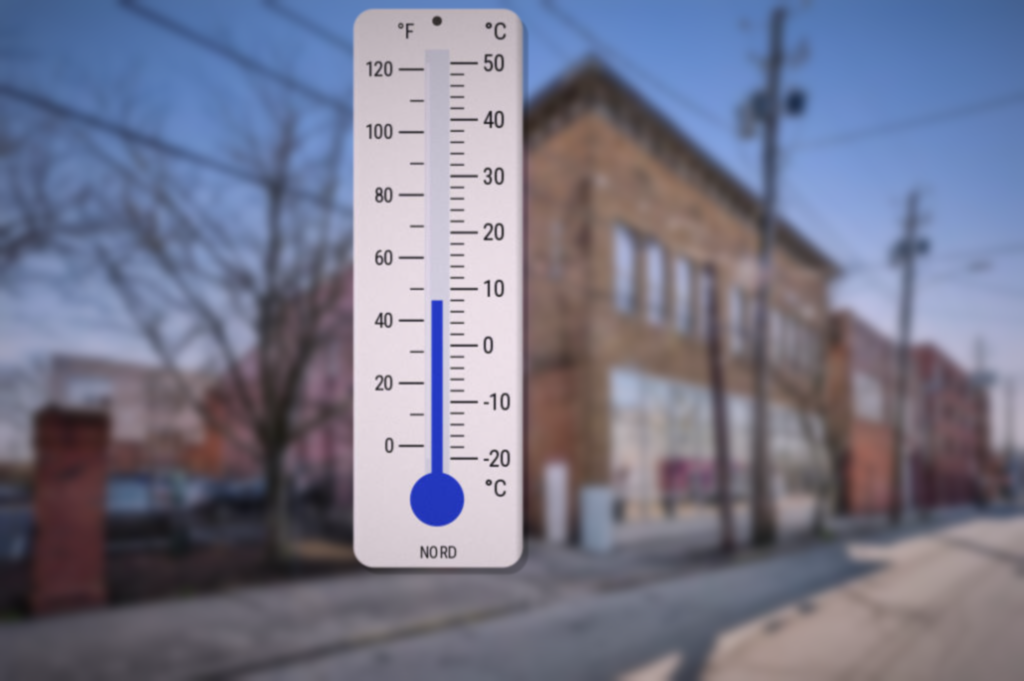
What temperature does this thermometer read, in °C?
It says 8 °C
